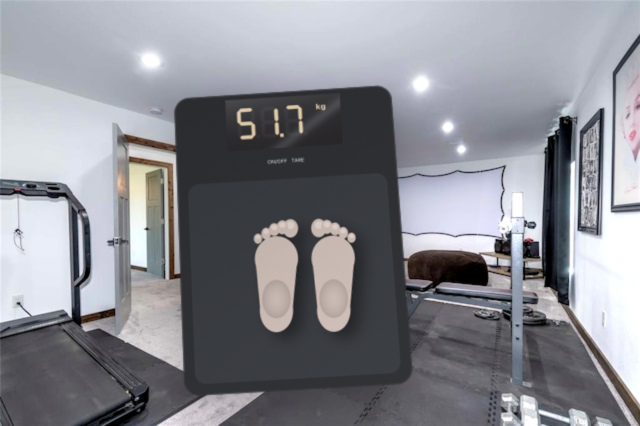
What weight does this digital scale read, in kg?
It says 51.7 kg
